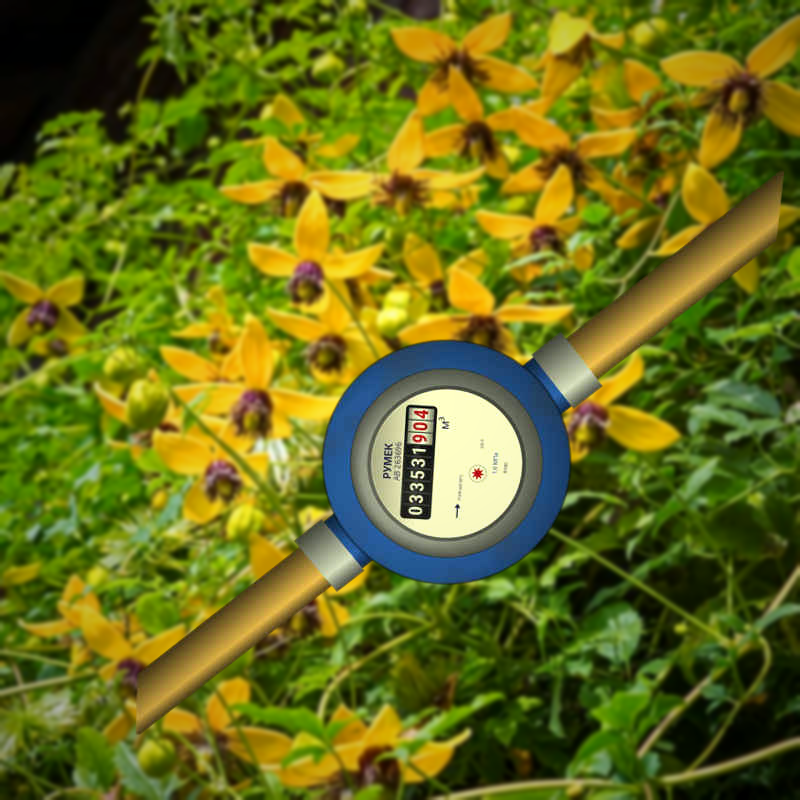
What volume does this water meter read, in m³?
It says 33531.904 m³
